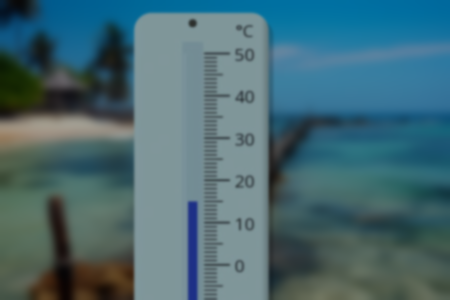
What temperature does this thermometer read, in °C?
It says 15 °C
